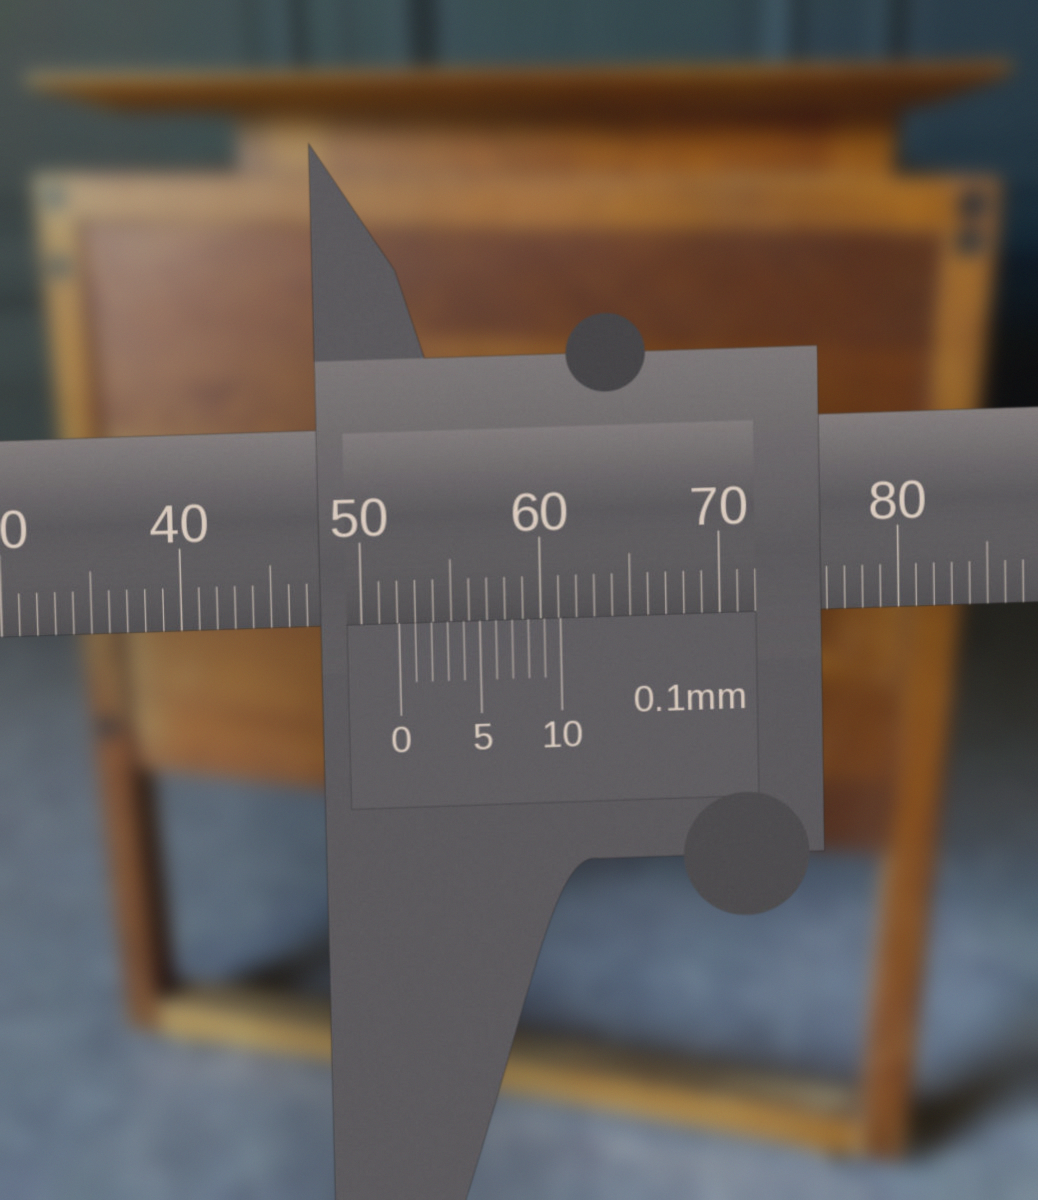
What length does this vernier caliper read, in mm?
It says 52.1 mm
